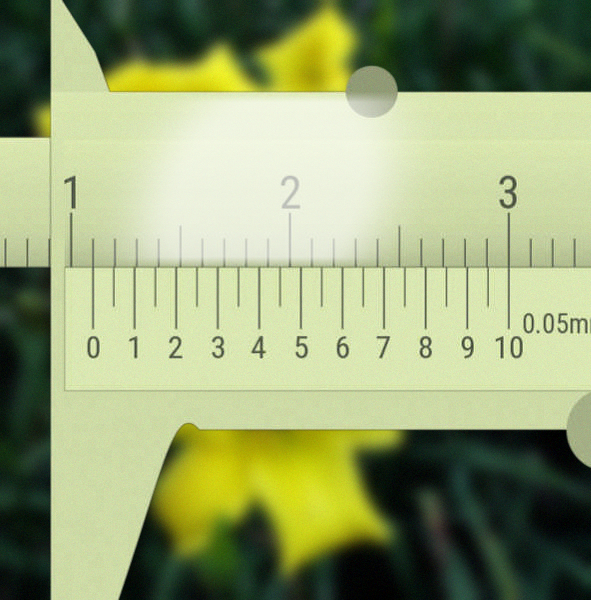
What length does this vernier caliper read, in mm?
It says 11.00 mm
